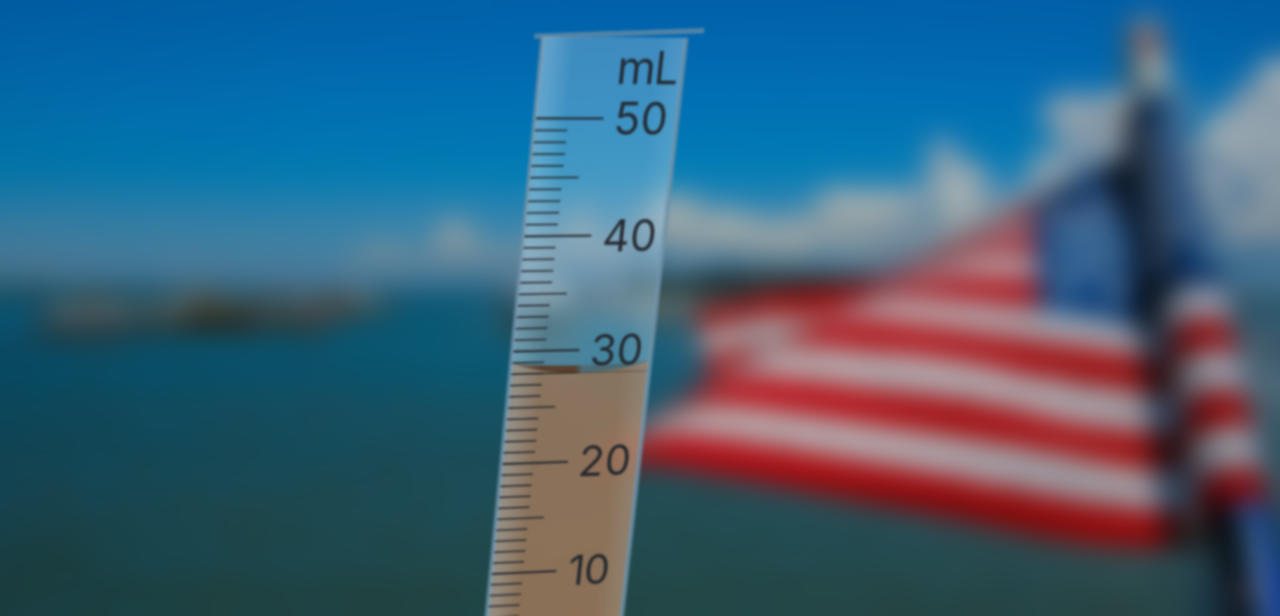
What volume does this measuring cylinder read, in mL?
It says 28 mL
